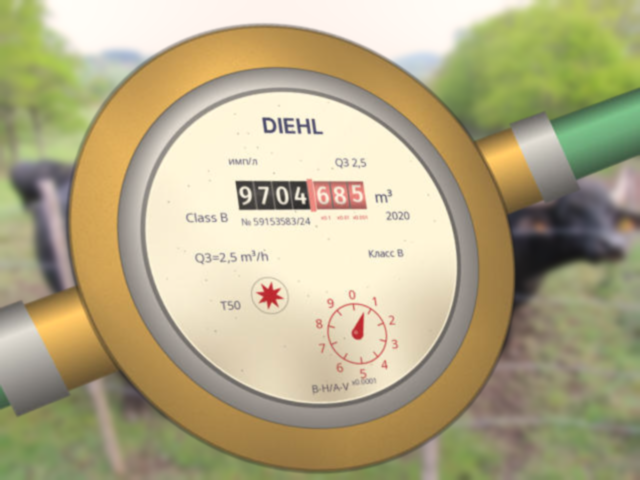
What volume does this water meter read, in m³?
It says 9704.6850 m³
